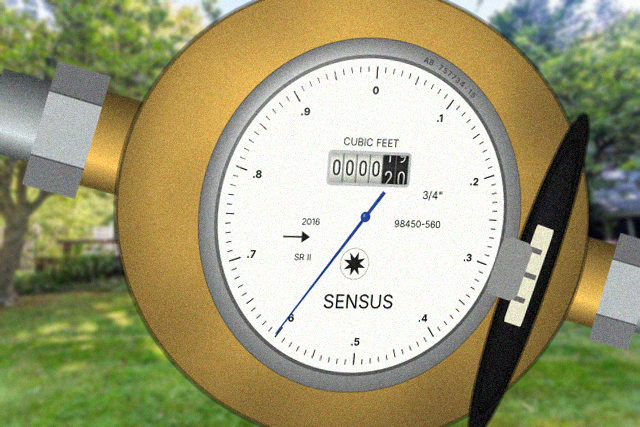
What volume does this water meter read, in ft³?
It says 19.60 ft³
